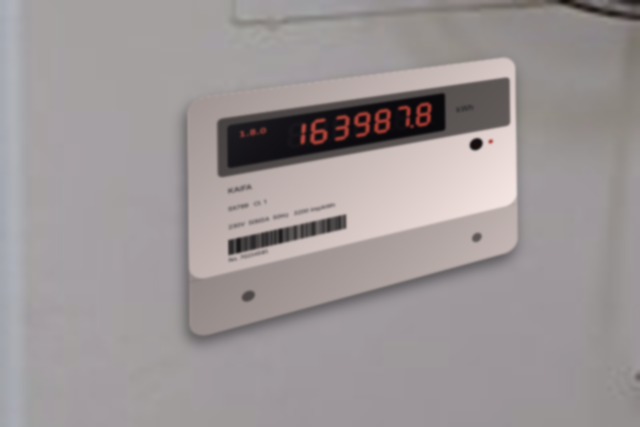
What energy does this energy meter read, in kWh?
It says 163987.8 kWh
